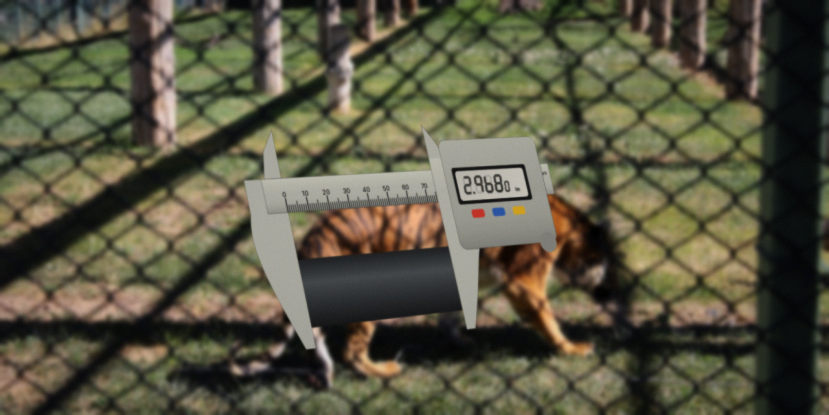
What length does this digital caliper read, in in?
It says 2.9680 in
